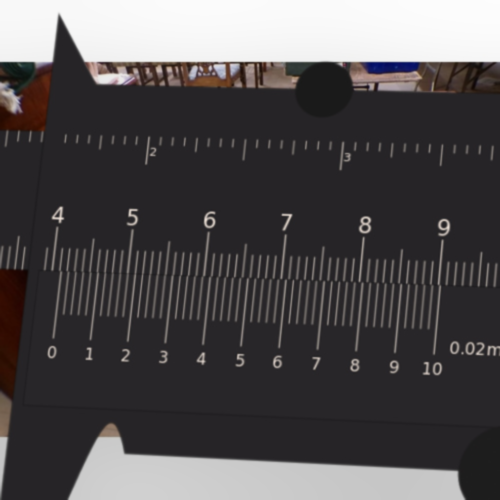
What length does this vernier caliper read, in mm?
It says 41.2 mm
